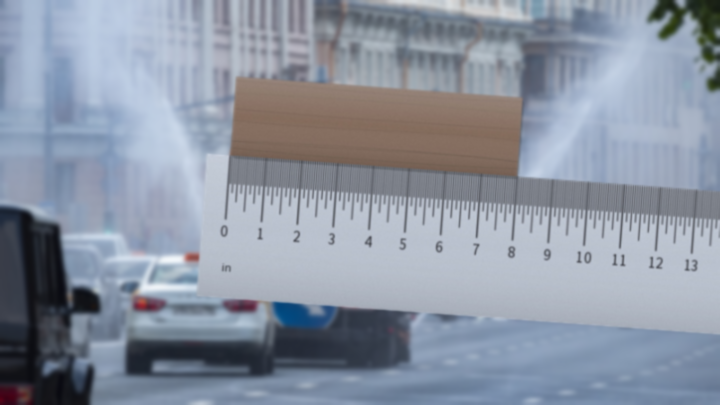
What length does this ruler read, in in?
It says 8 in
